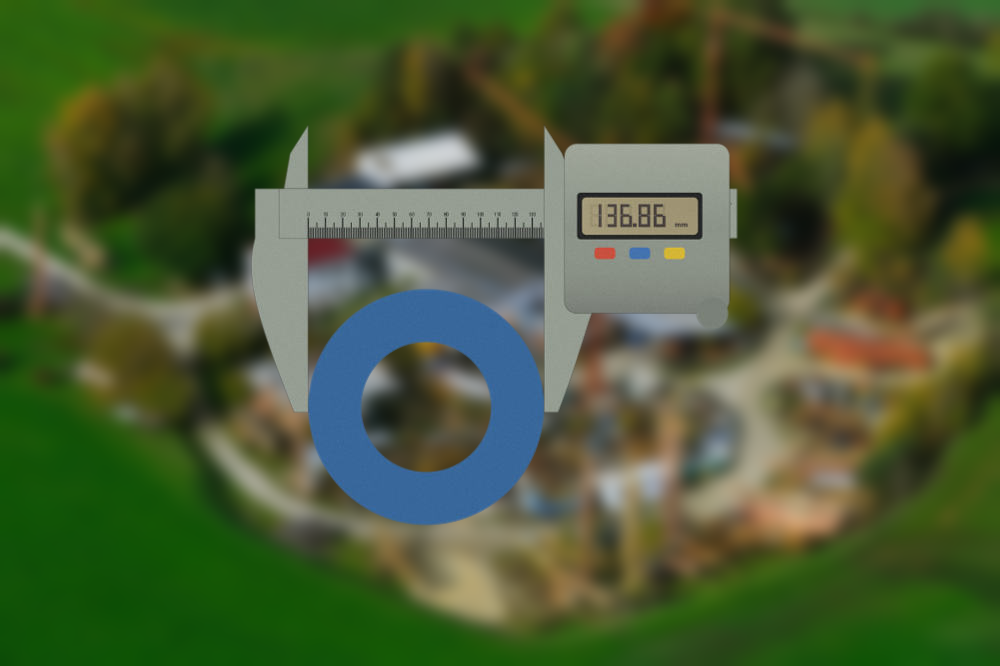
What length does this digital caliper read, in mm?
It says 136.86 mm
